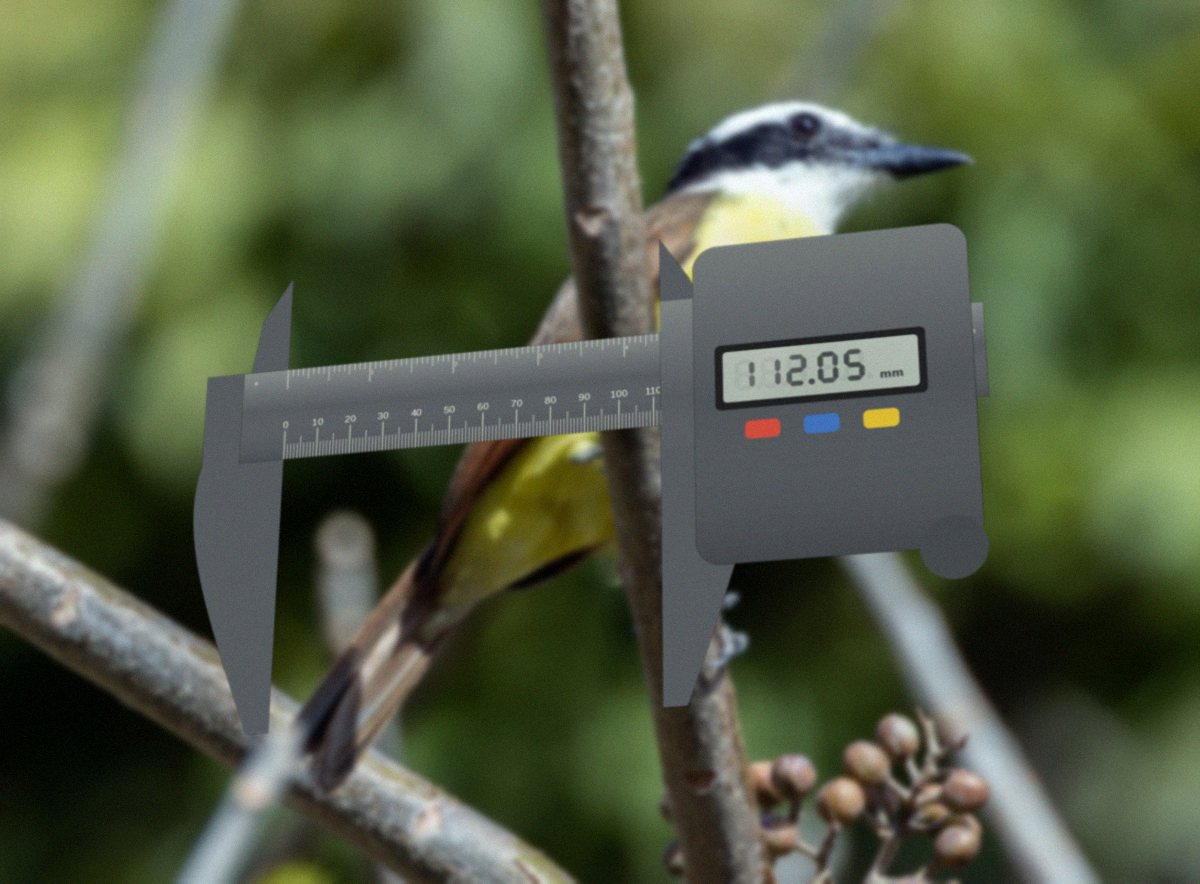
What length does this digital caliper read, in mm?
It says 112.05 mm
